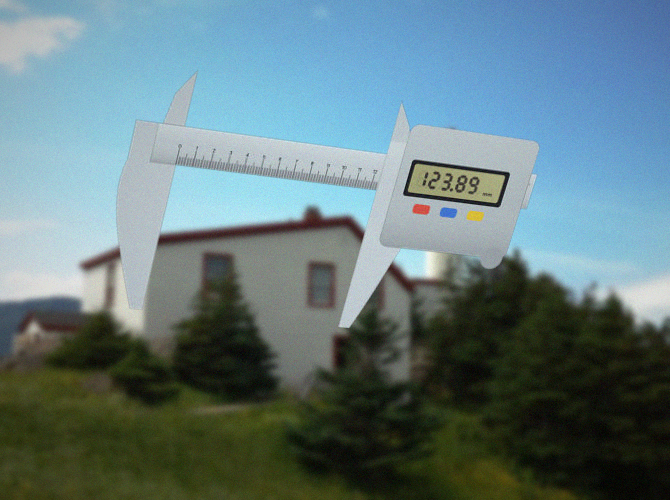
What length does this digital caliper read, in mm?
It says 123.89 mm
